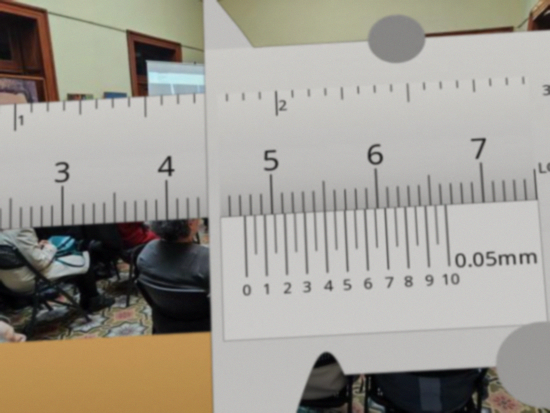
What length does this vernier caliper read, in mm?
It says 47.4 mm
